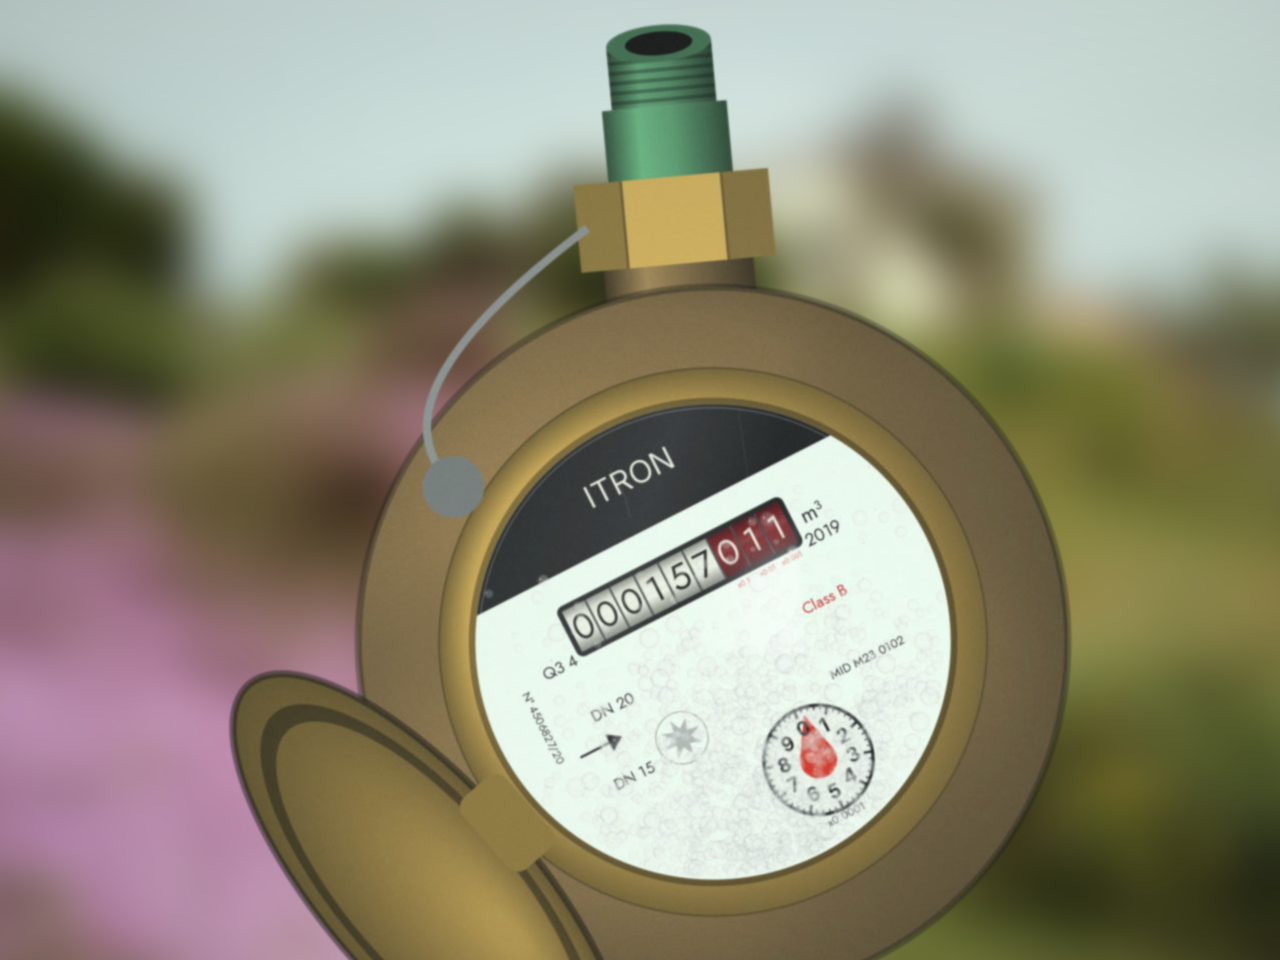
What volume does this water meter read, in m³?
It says 157.0110 m³
